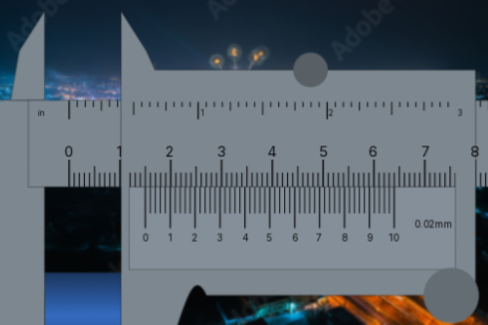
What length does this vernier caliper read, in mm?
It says 15.0 mm
